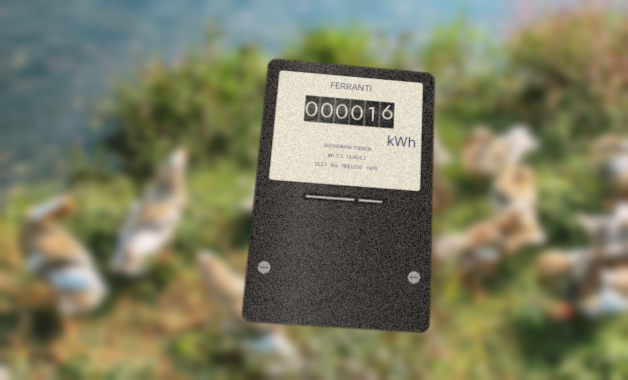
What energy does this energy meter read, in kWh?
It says 16 kWh
